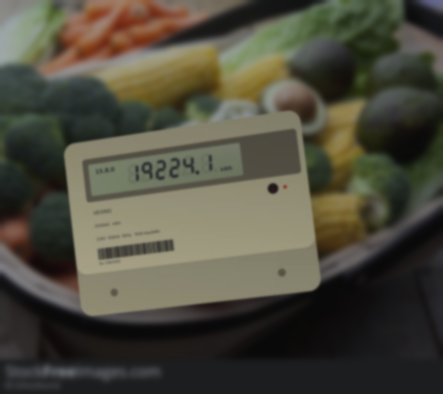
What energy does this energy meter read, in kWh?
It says 19224.1 kWh
